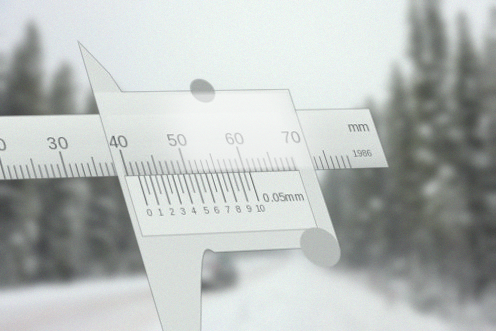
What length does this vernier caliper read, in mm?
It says 41.8 mm
